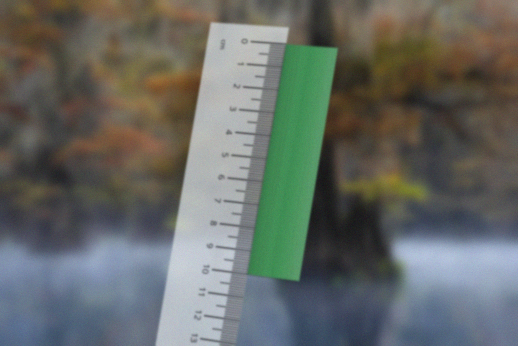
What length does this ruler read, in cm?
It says 10 cm
